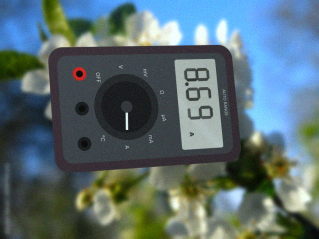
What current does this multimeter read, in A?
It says 8.69 A
